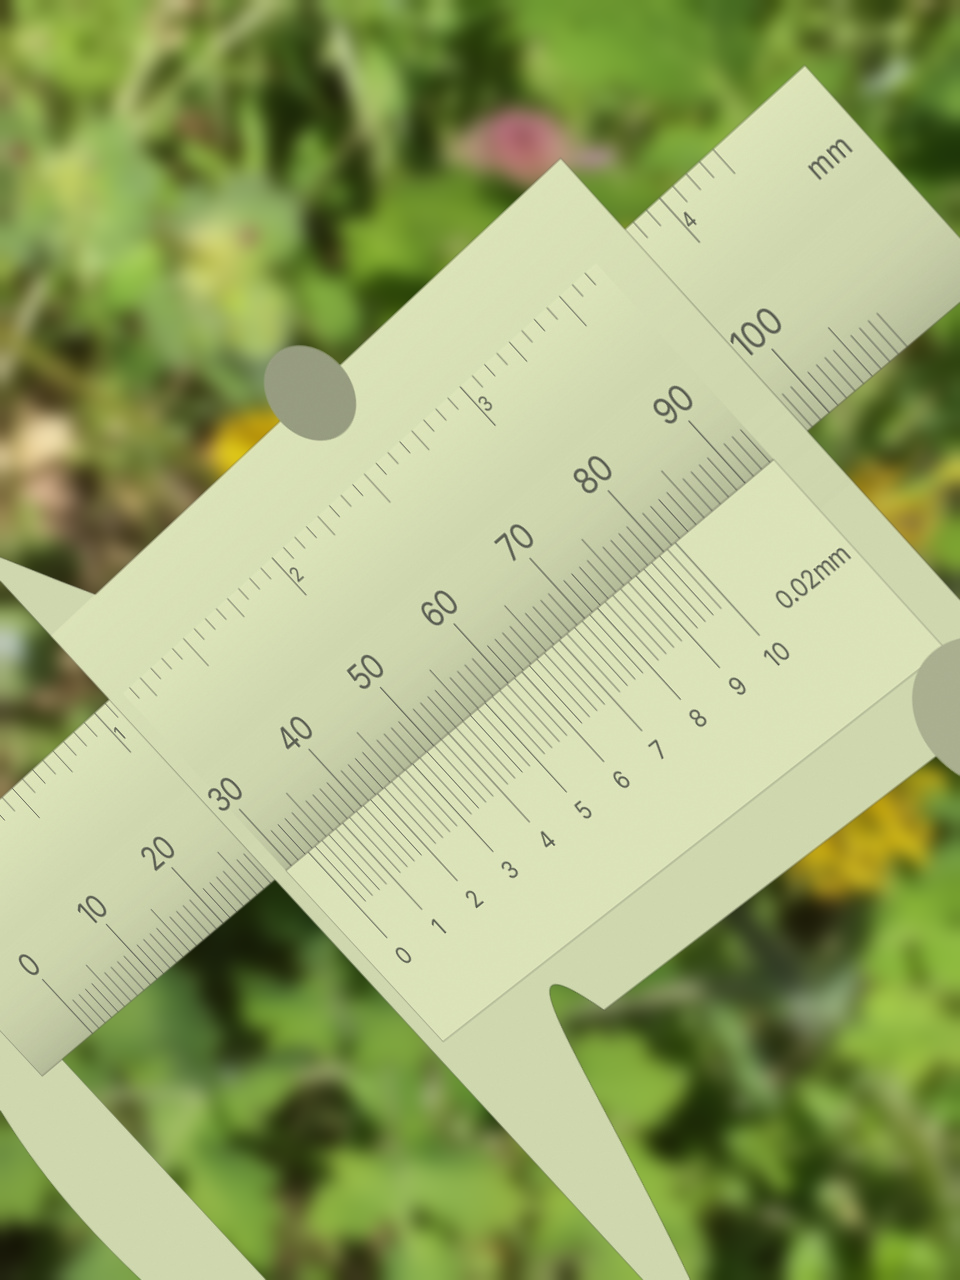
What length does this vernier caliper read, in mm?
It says 32.4 mm
